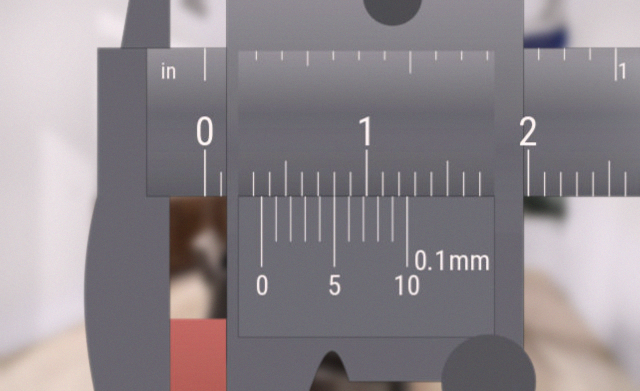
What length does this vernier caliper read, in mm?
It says 3.5 mm
